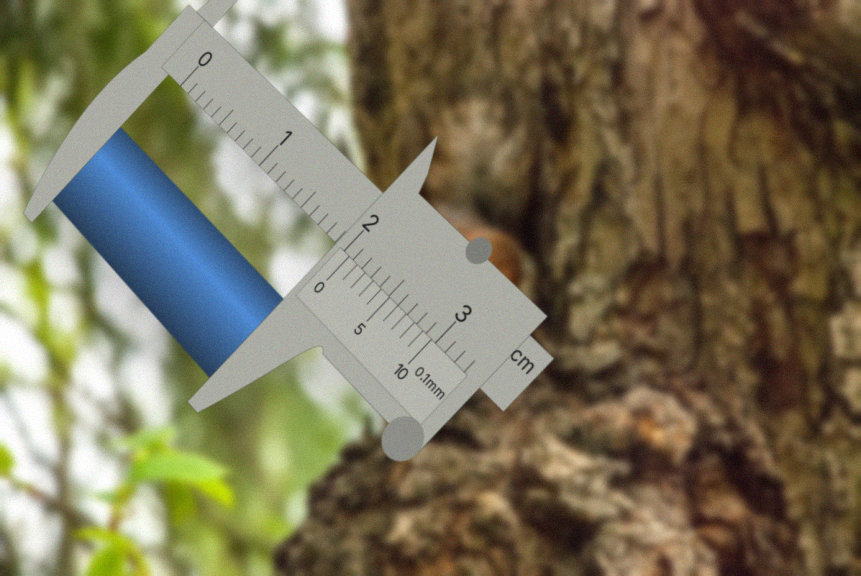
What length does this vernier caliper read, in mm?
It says 20.6 mm
